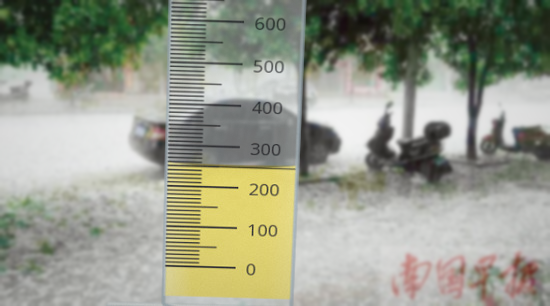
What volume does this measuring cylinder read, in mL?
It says 250 mL
